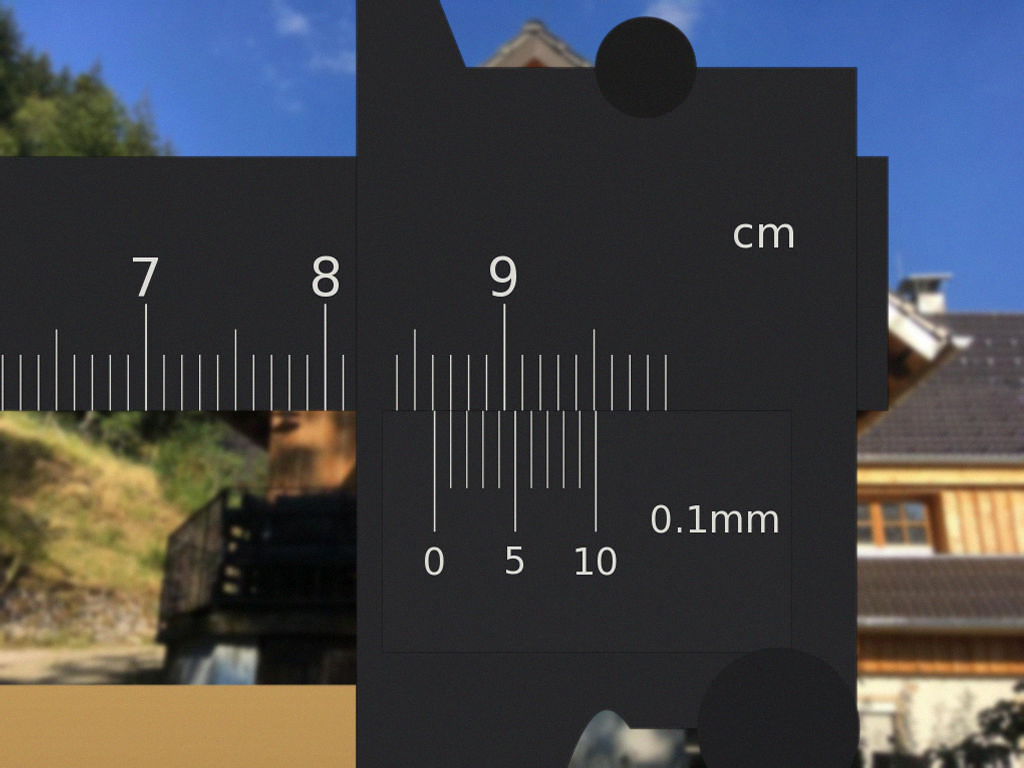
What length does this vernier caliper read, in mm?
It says 86.1 mm
